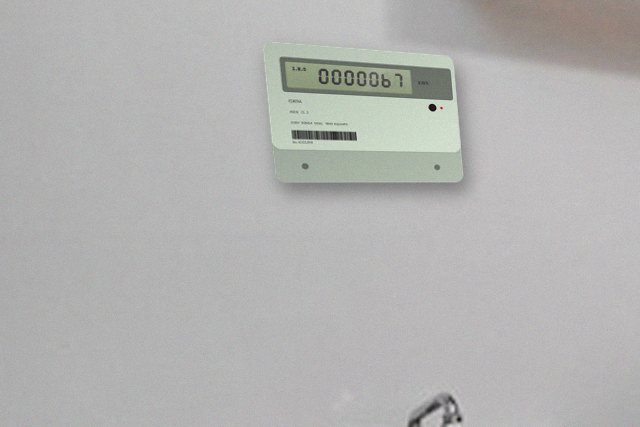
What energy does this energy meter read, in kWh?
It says 67 kWh
